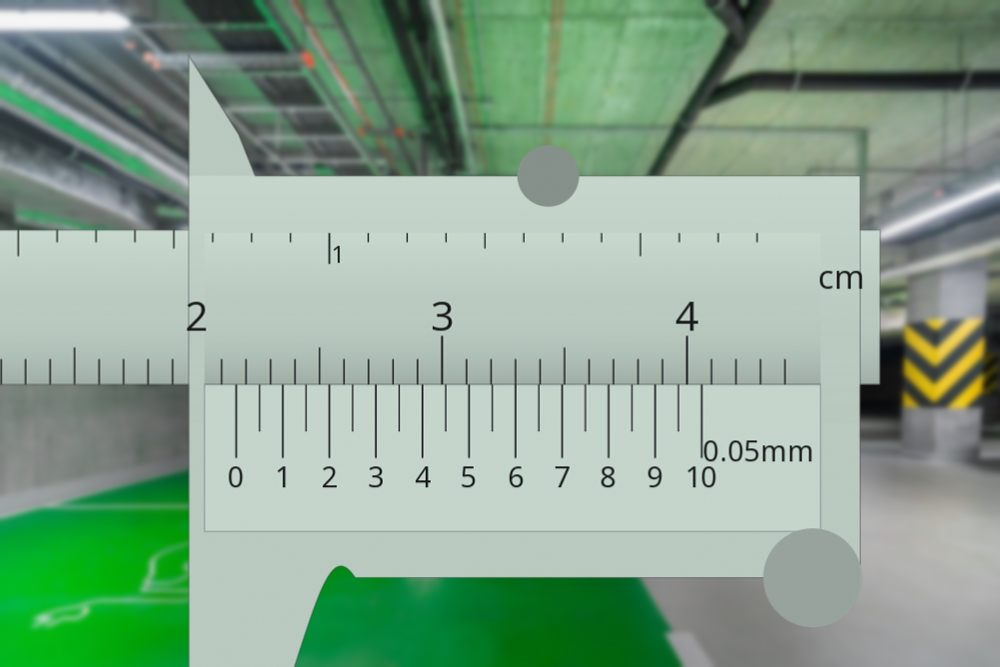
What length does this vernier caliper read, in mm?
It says 21.60 mm
